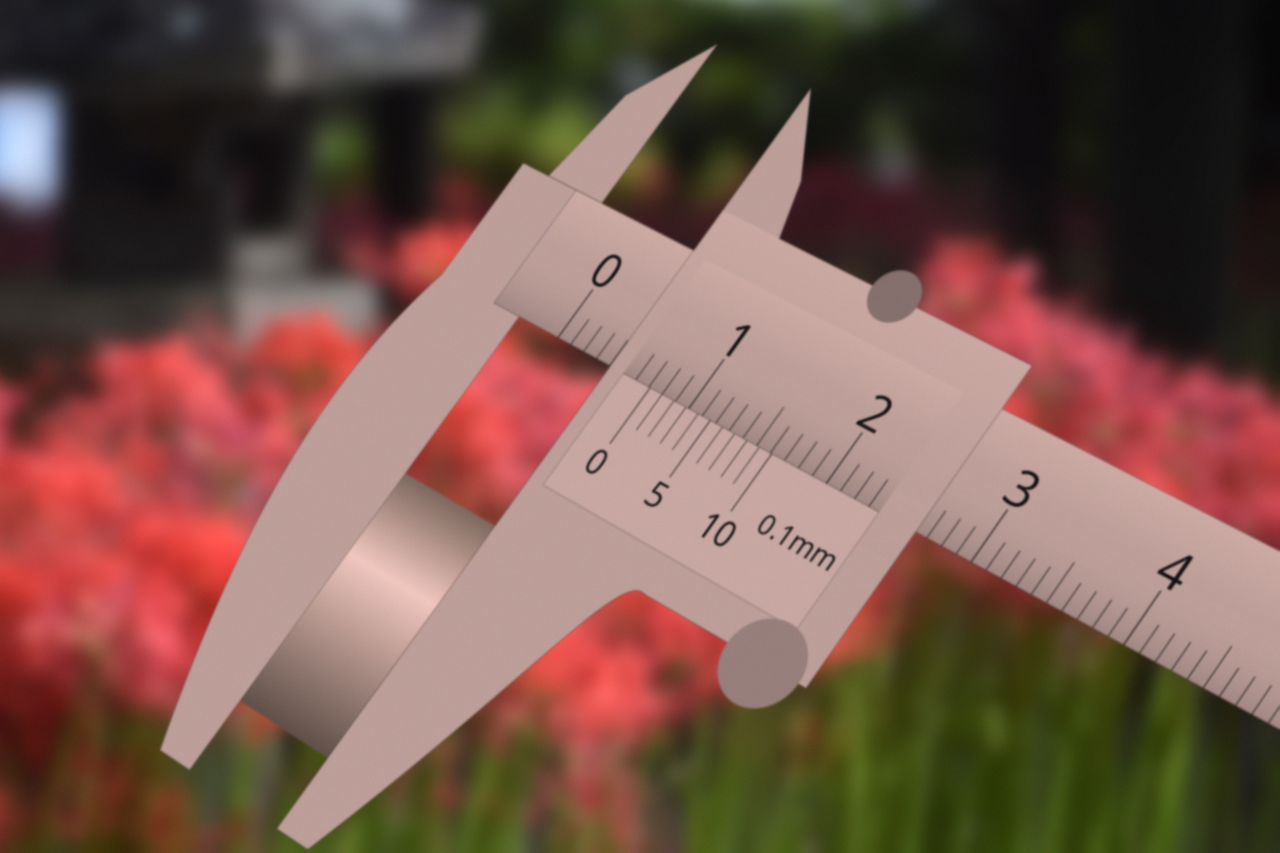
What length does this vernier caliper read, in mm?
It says 7.1 mm
